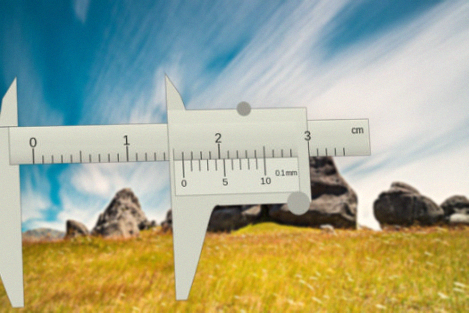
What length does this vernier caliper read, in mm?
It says 16.0 mm
